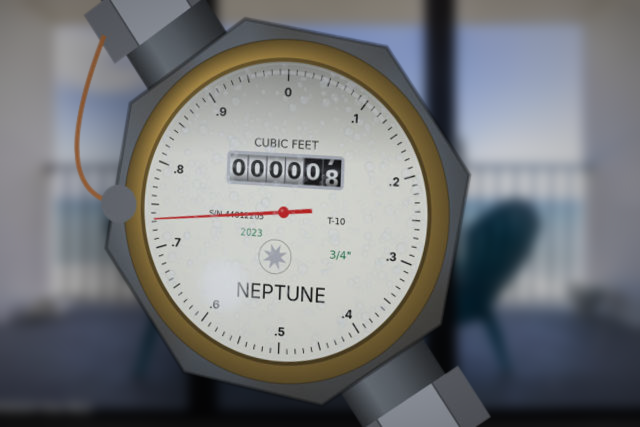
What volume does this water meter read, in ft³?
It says 7.73 ft³
